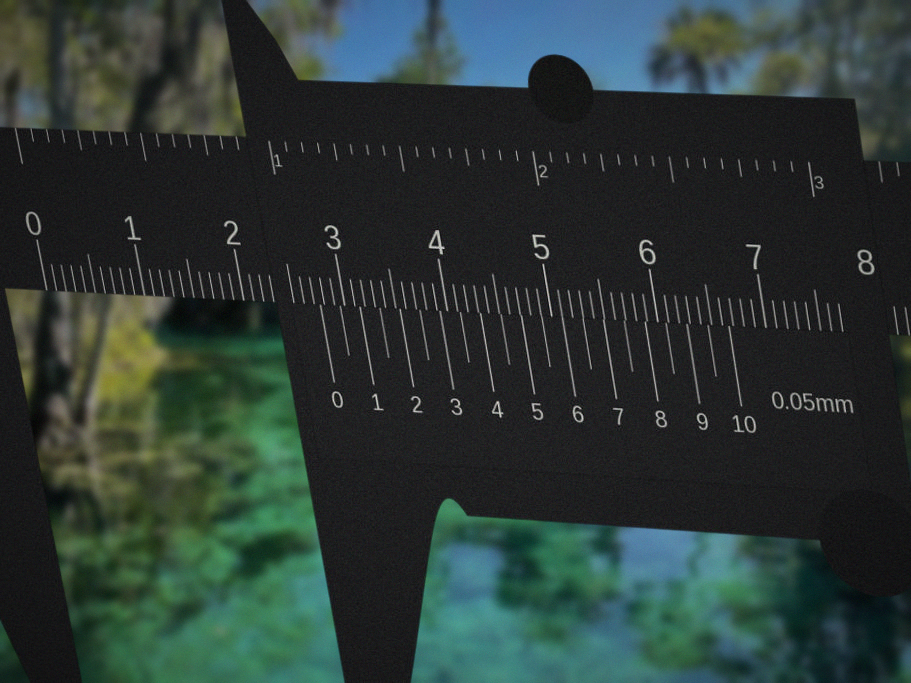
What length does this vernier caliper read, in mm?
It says 27.6 mm
